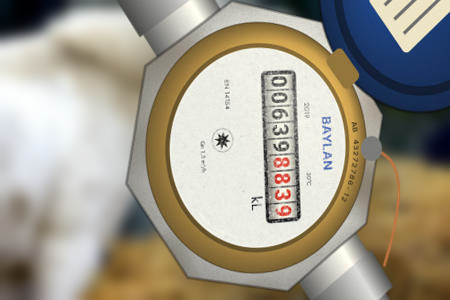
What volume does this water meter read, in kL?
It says 639.8839 kL
